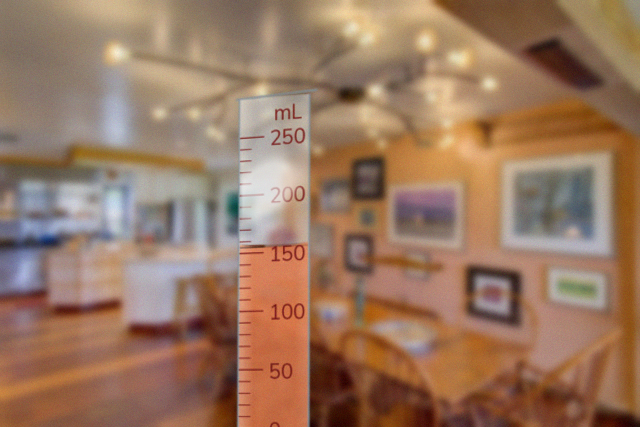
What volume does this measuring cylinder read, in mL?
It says 155 mL
